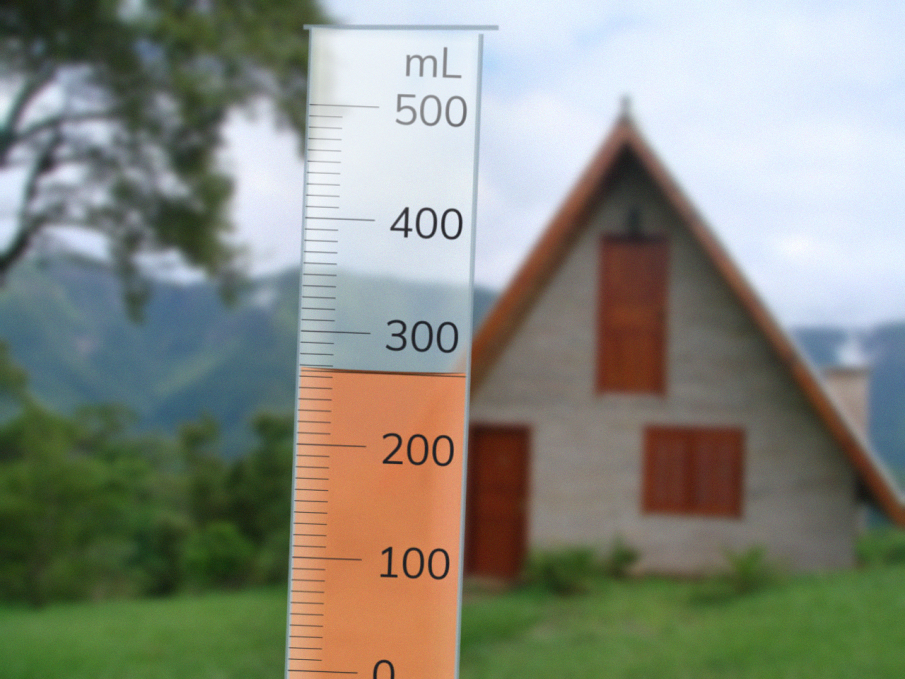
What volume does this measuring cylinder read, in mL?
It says 265 mL
